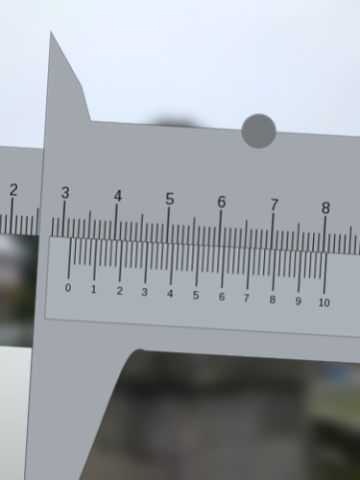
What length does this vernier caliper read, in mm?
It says 31.6 mm
